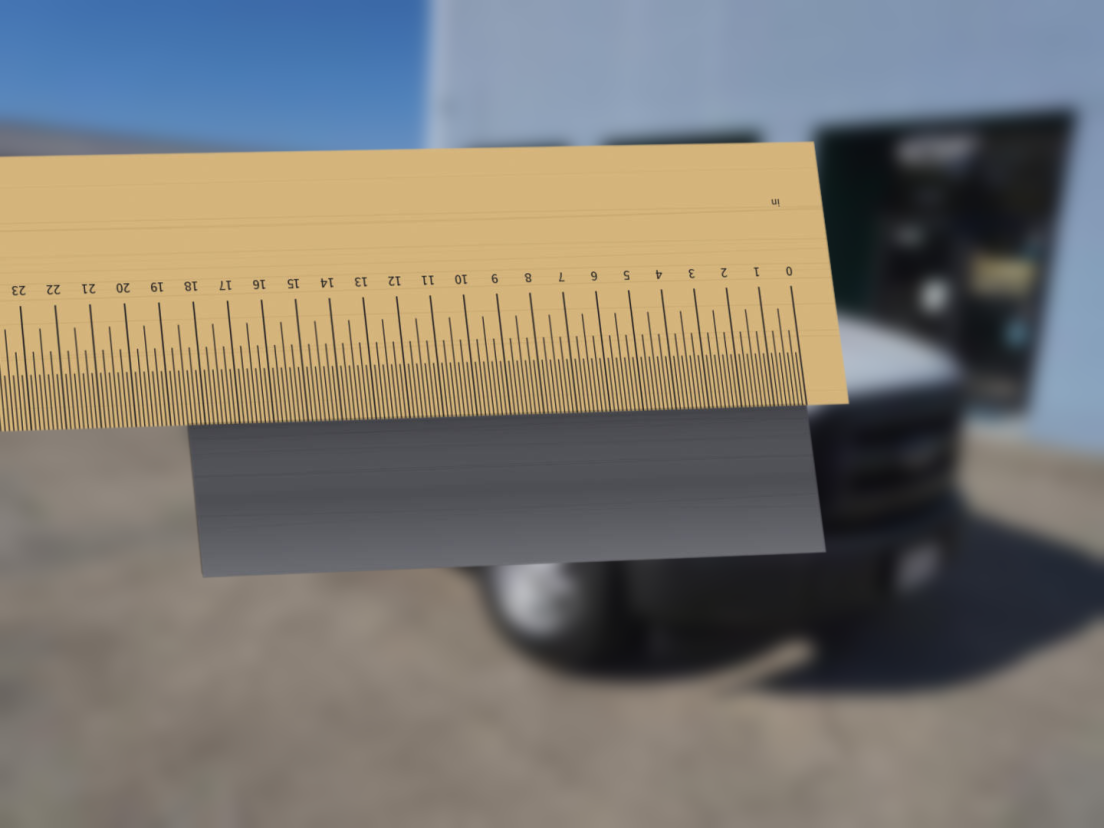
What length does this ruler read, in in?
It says 18.5 in
